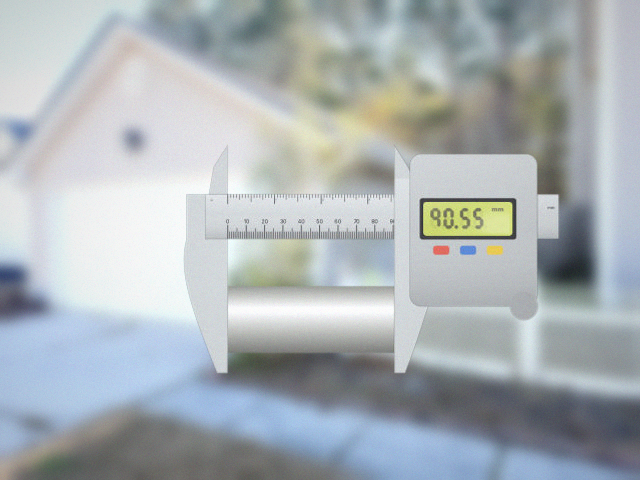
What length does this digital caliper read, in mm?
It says 90.55 mm
